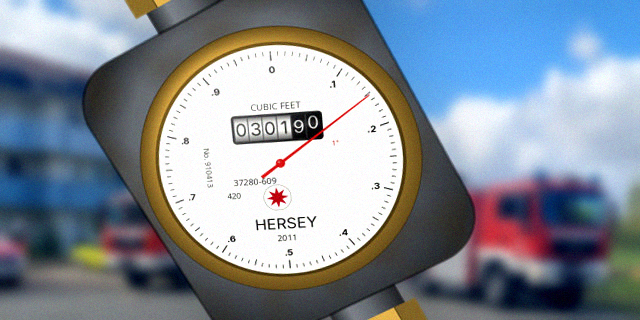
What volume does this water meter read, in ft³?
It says 30190.15 ft³
